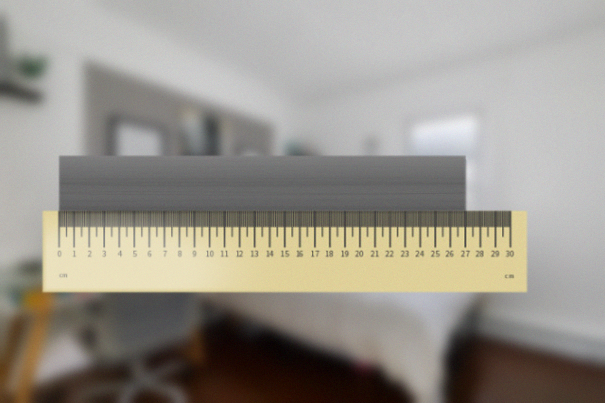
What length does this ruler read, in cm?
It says 27 cm
